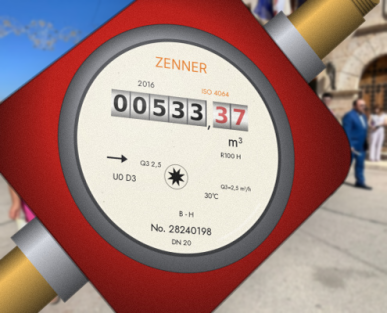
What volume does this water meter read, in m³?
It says 533.37 m³
